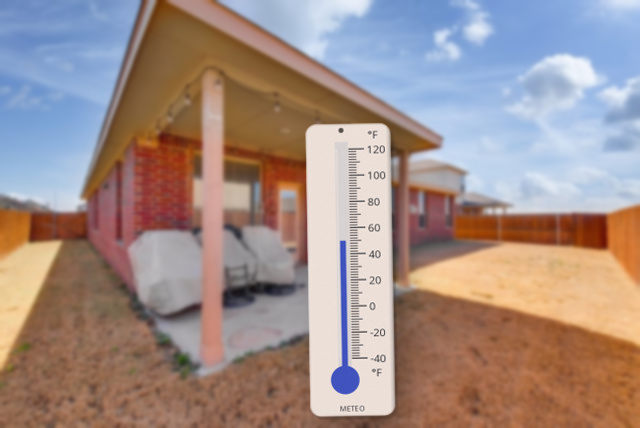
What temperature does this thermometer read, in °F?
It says 50 °F
